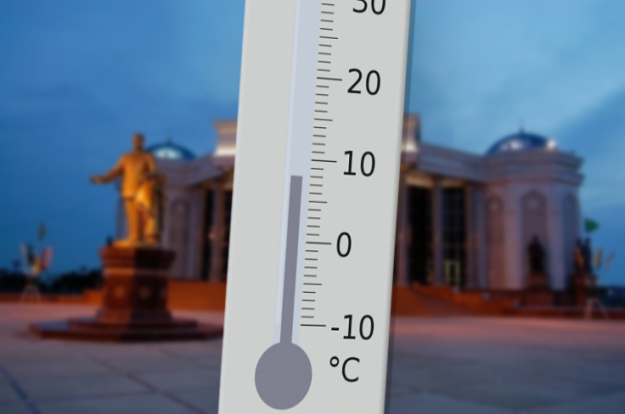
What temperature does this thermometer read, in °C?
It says 8 °C
